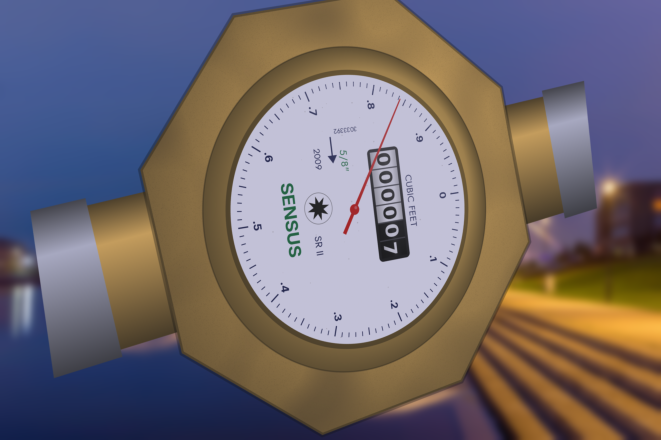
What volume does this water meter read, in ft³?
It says 6.84 ft³
